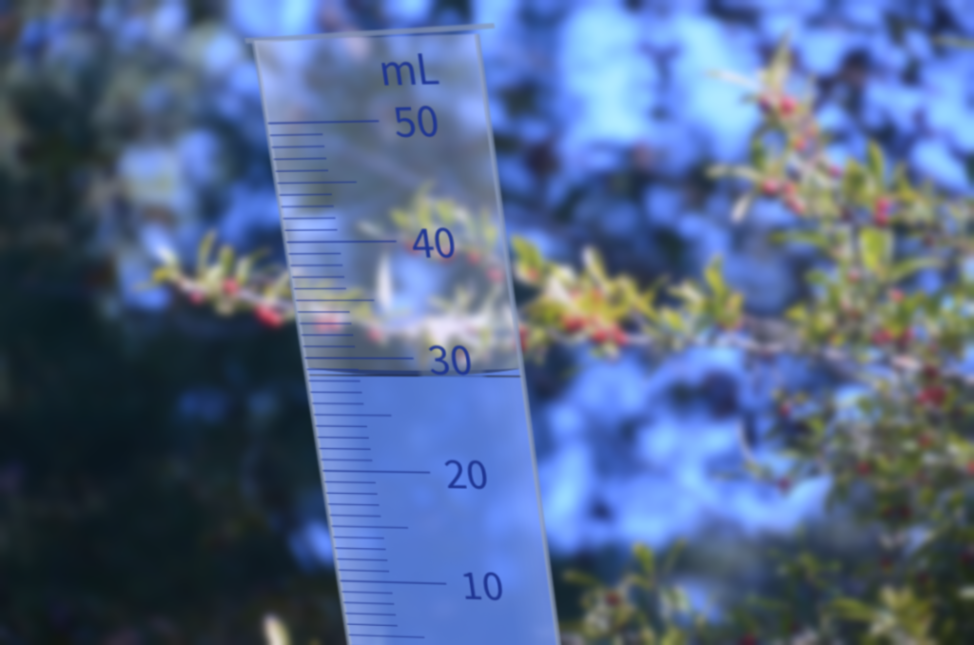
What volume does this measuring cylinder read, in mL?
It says 28.5 mL
